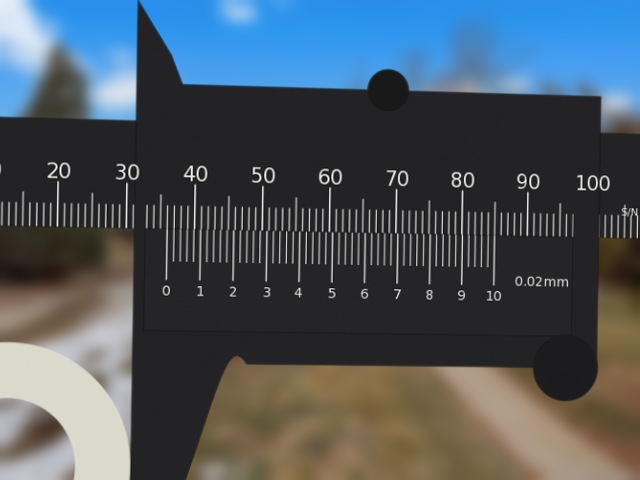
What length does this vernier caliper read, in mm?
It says 36.0 mm
